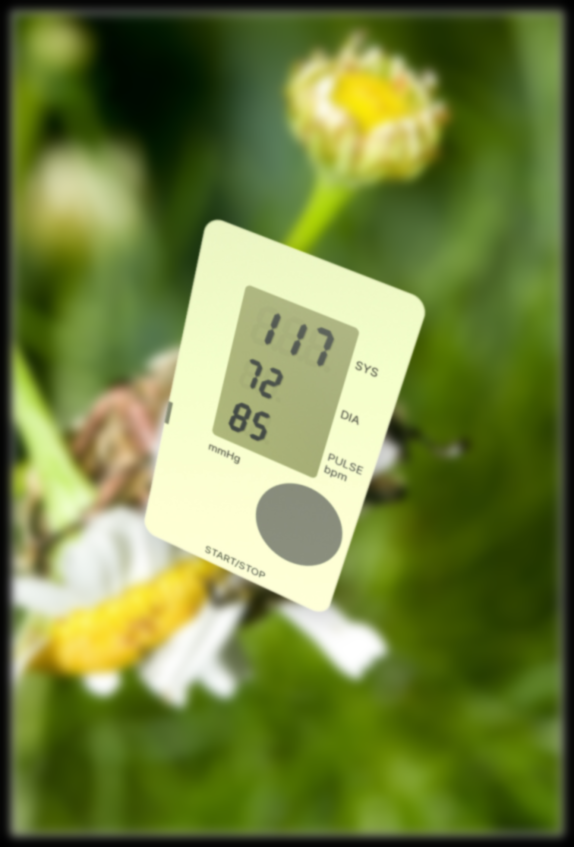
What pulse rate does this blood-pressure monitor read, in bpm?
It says 85 bpm
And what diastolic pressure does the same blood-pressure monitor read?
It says 72 mmHg
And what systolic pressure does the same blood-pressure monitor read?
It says 117 mmHg
